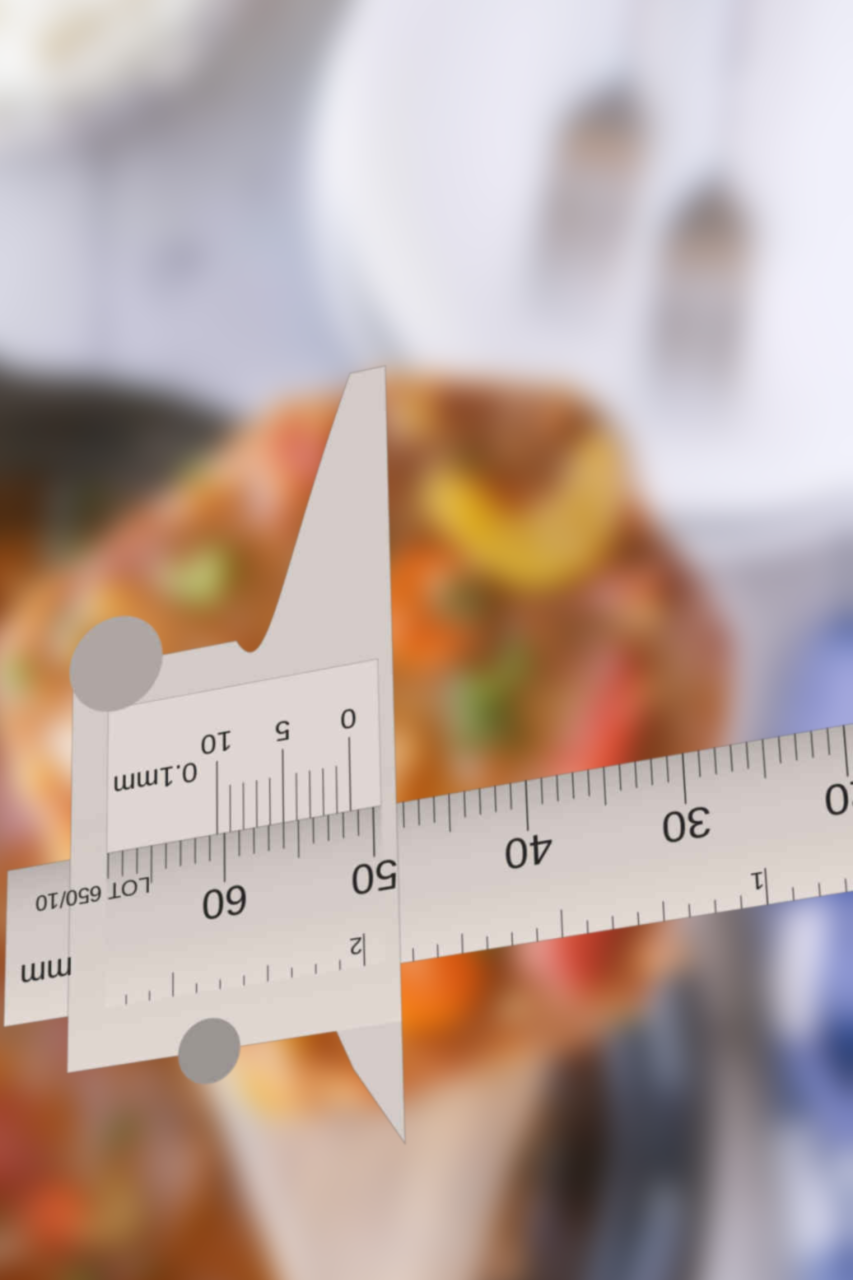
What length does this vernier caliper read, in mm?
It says 51.5 mm
